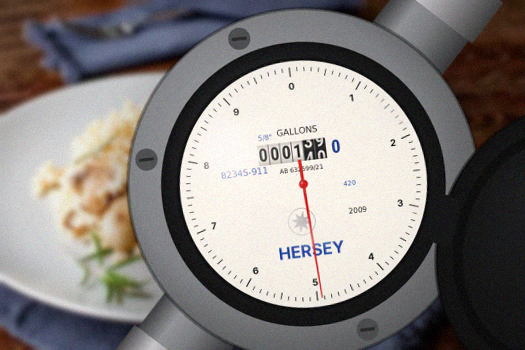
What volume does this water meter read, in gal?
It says 1394.9 gal
